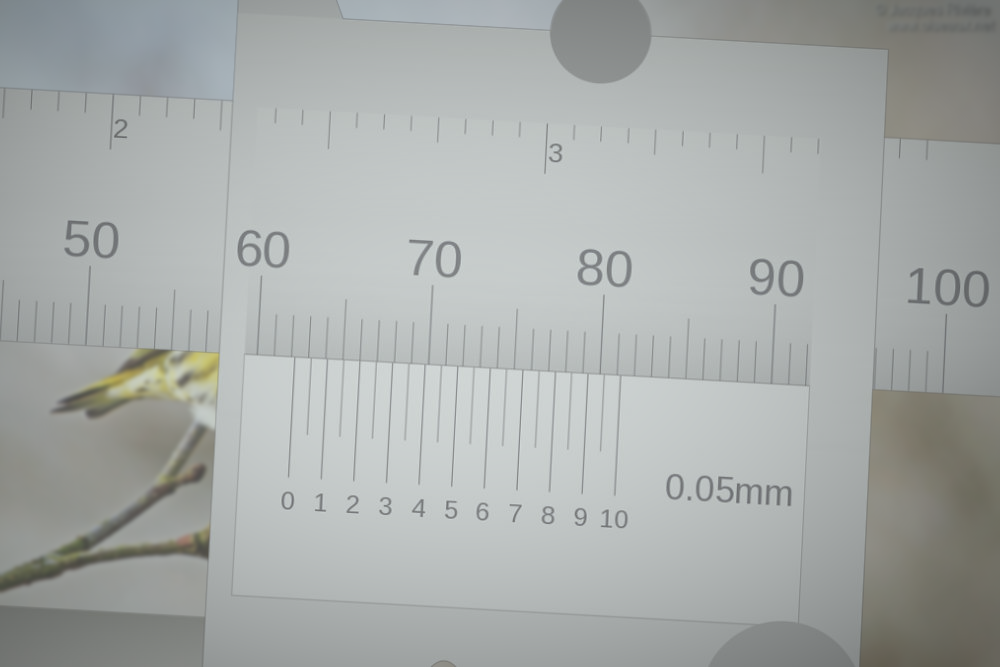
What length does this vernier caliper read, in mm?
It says 62.2 mm
